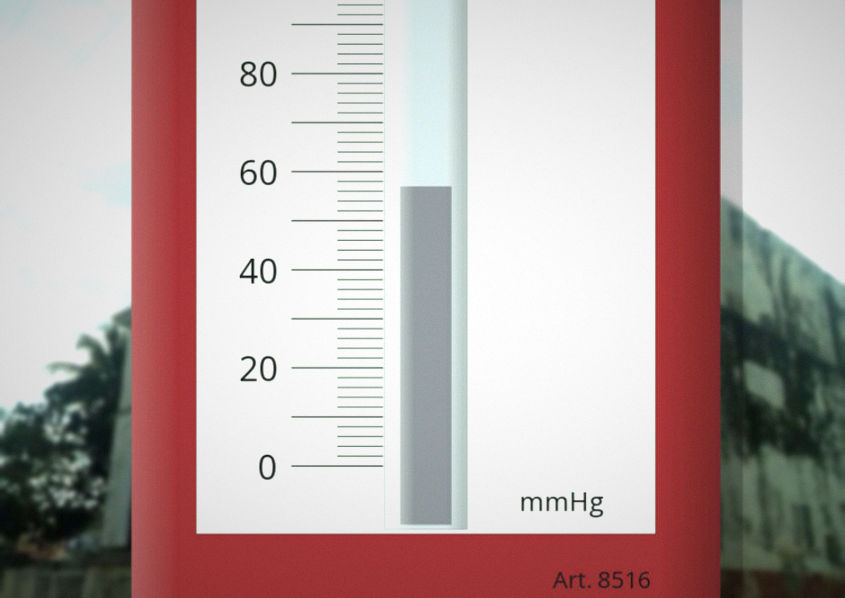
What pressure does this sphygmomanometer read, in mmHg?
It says 57 mmHg
